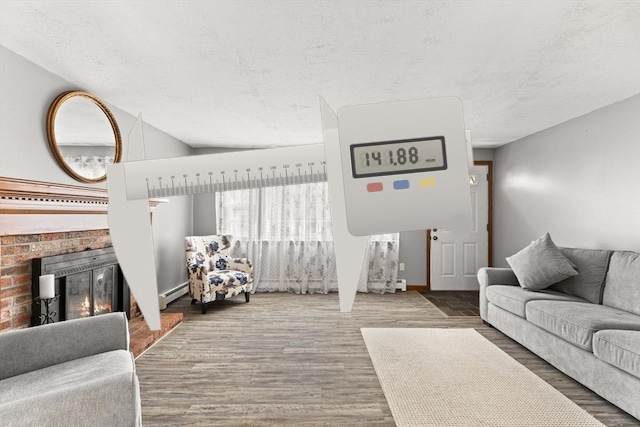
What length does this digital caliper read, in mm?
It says 141.88 mm
